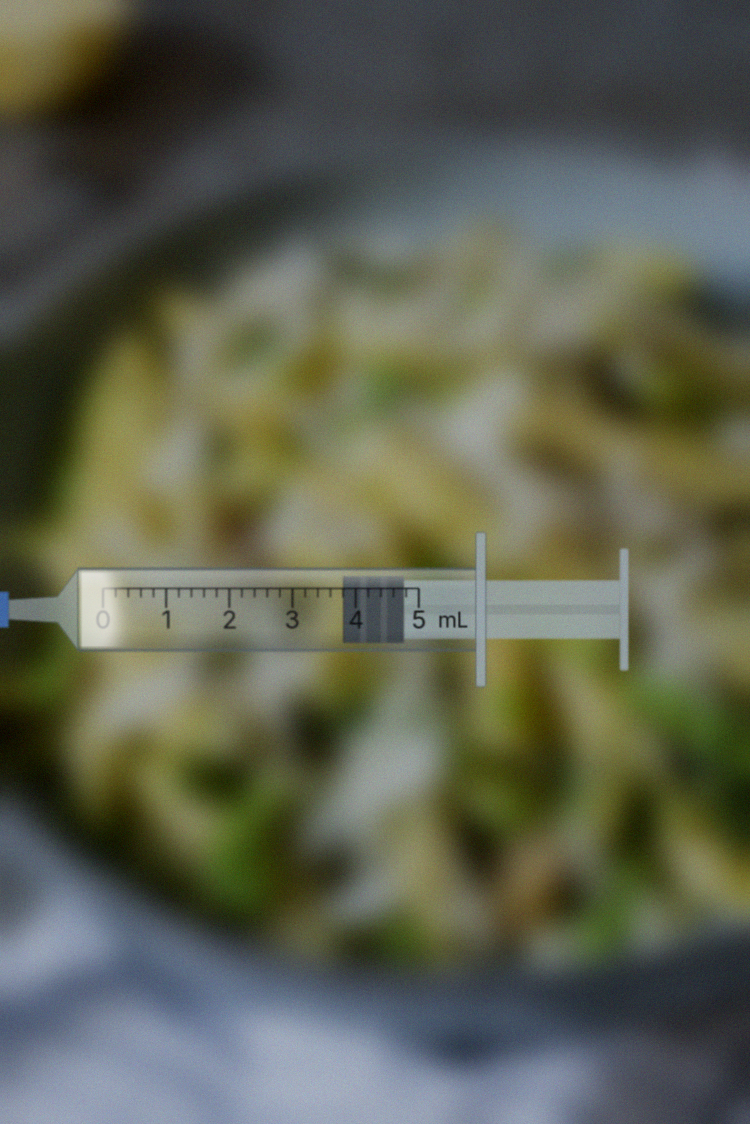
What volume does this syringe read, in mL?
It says 3.8 mL
